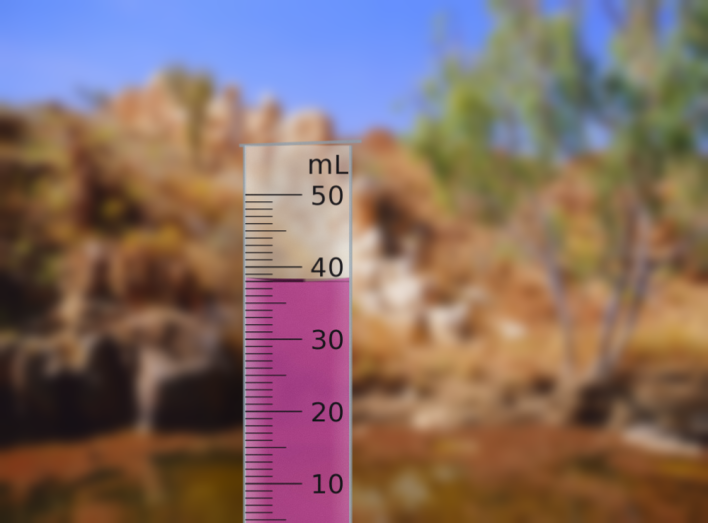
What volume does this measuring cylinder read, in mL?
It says 38 mL
